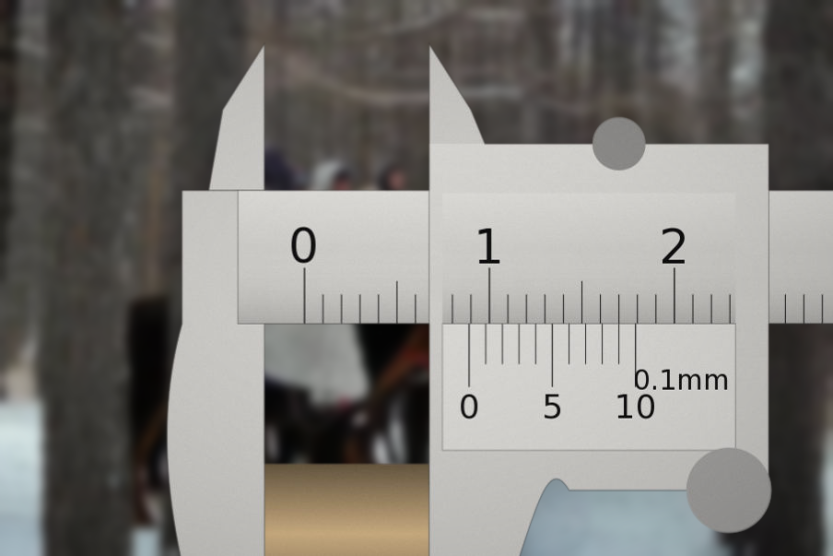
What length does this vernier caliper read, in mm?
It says 8.9 mm
